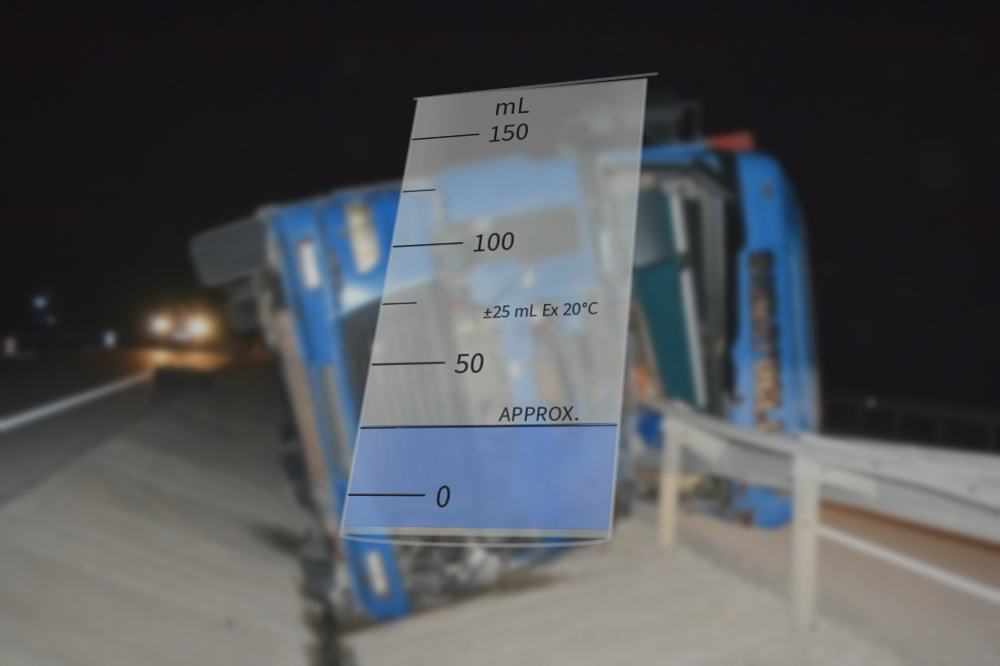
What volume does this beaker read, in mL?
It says 25 mL
